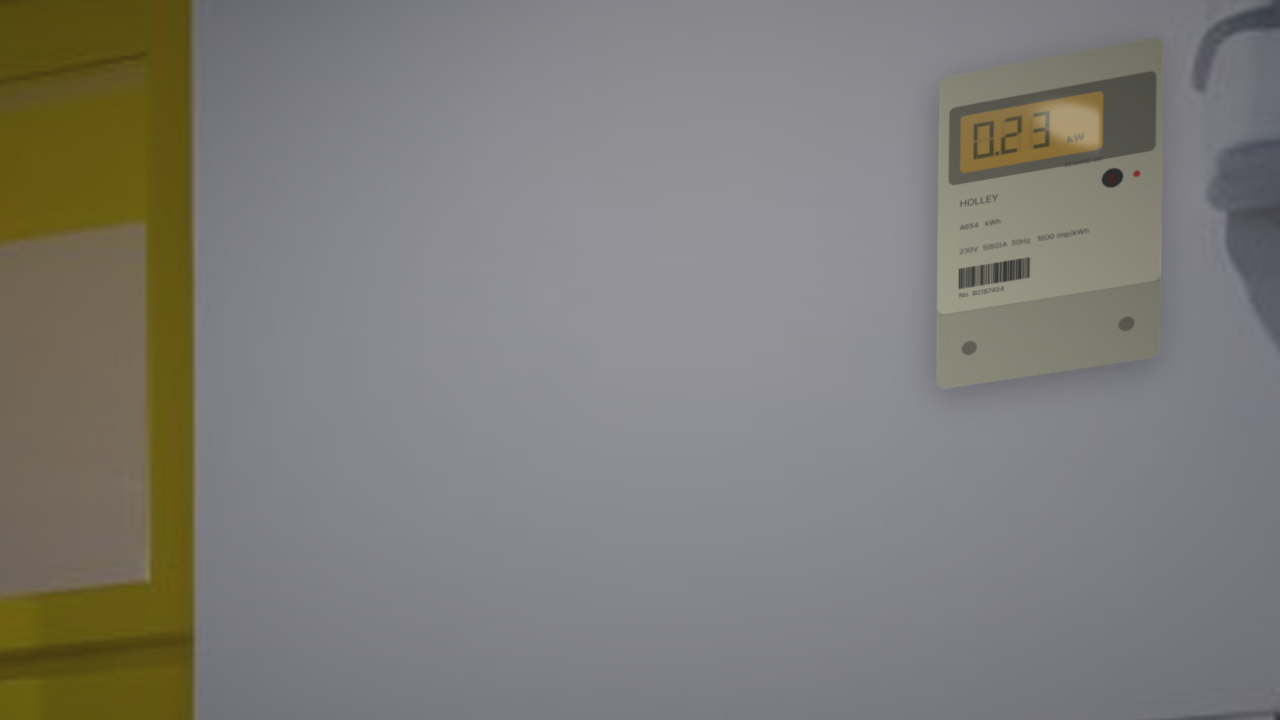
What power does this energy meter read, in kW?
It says 0.23 kW
